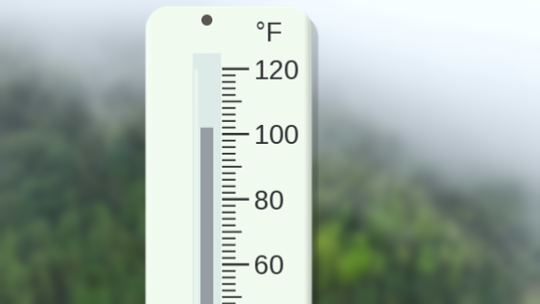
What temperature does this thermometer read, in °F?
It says 102 °F
